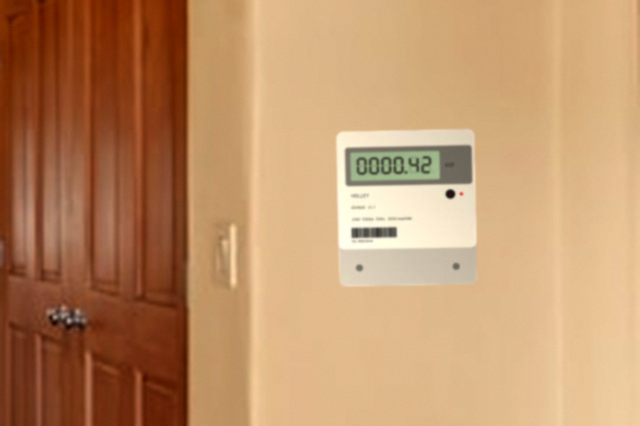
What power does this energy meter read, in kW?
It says 0.42 kW
